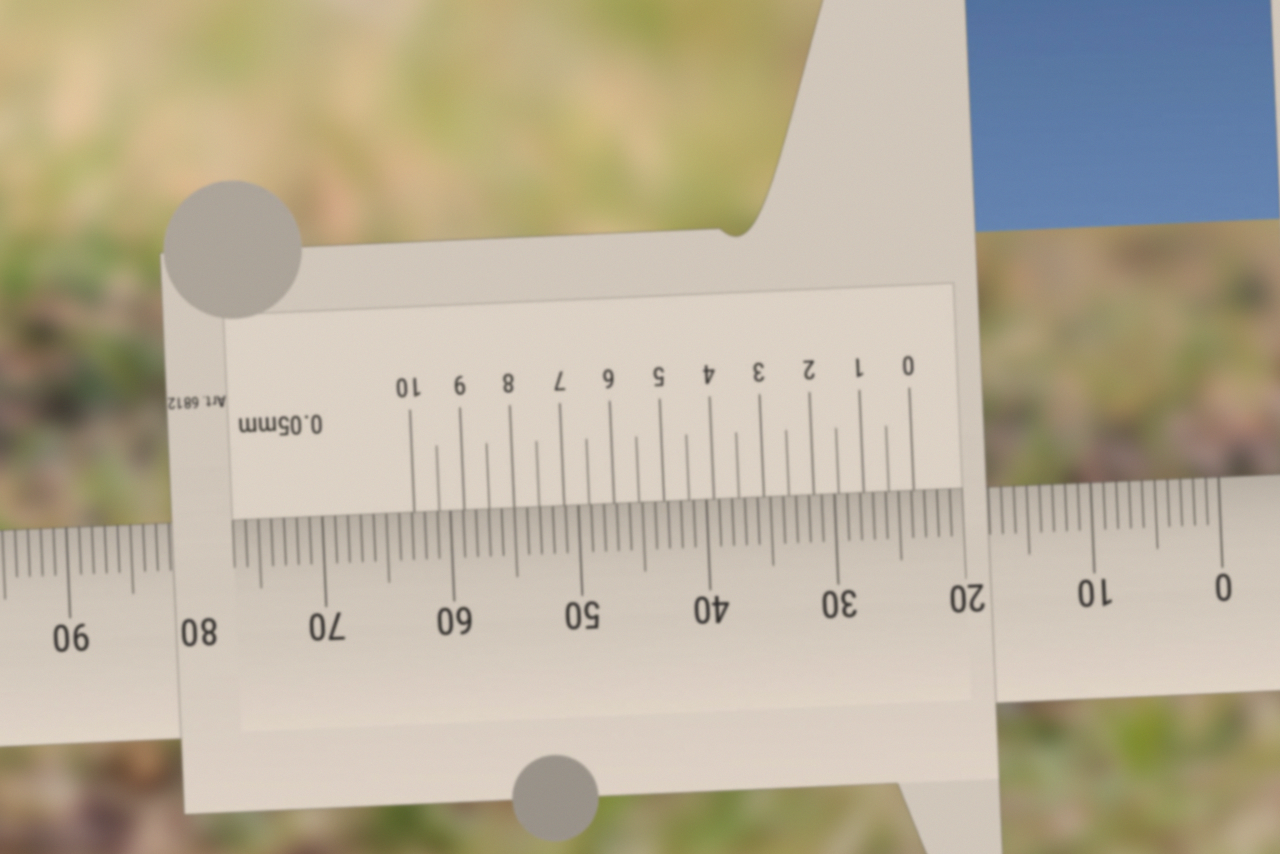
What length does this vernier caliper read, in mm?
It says 23.8 mm
